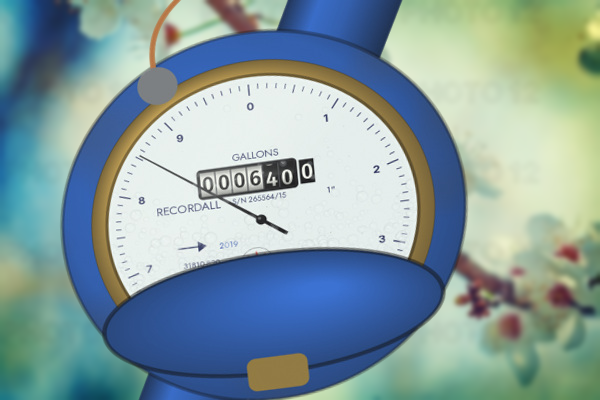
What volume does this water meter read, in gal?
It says 6398.5 gal
